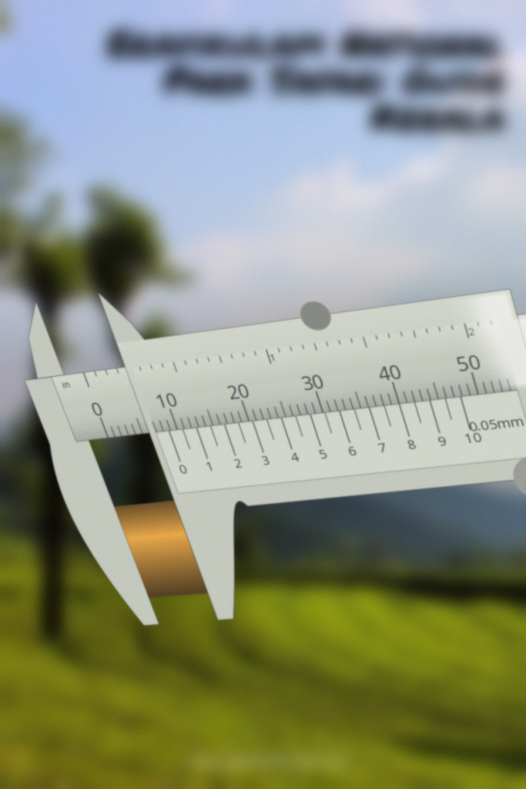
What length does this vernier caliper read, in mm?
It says 8.8 mm
